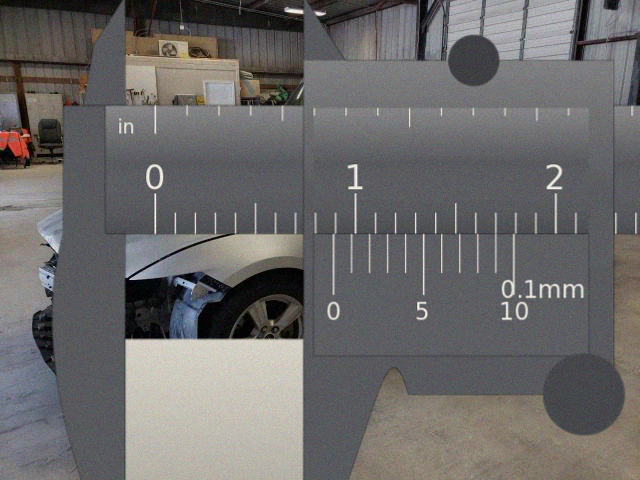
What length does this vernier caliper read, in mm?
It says 8.9 mm
